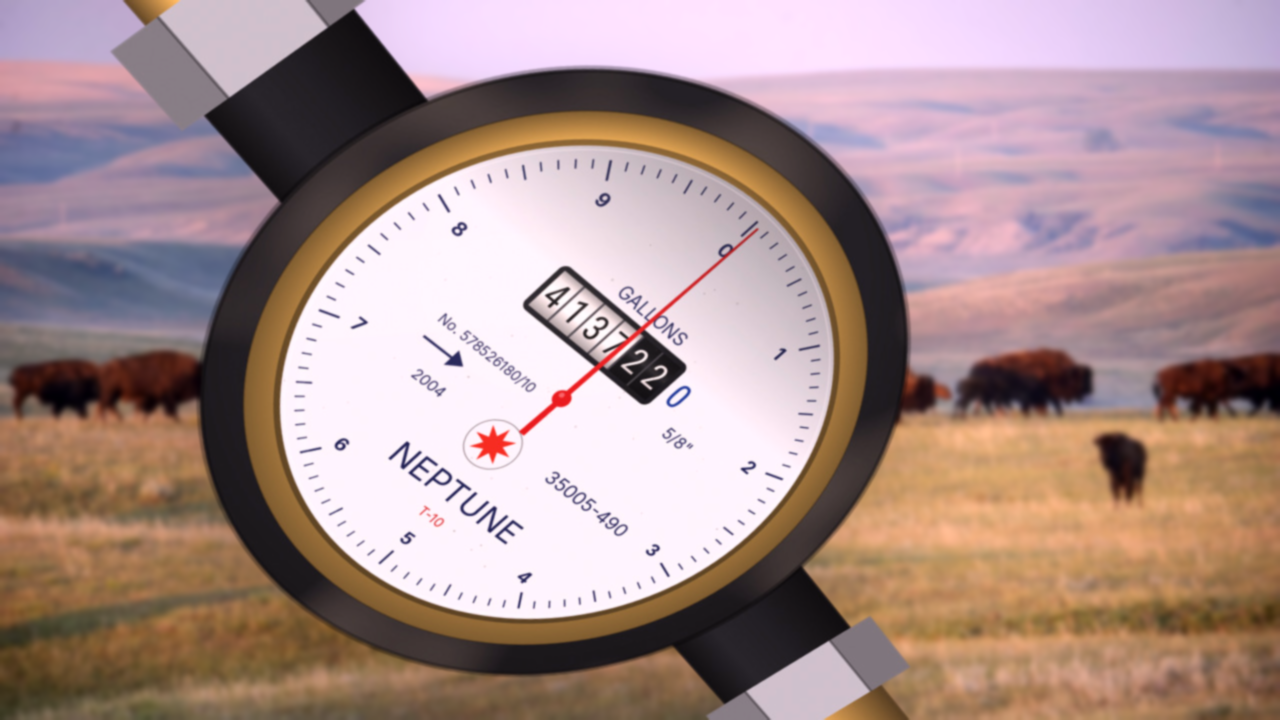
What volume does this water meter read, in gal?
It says 4137220.0 gal
